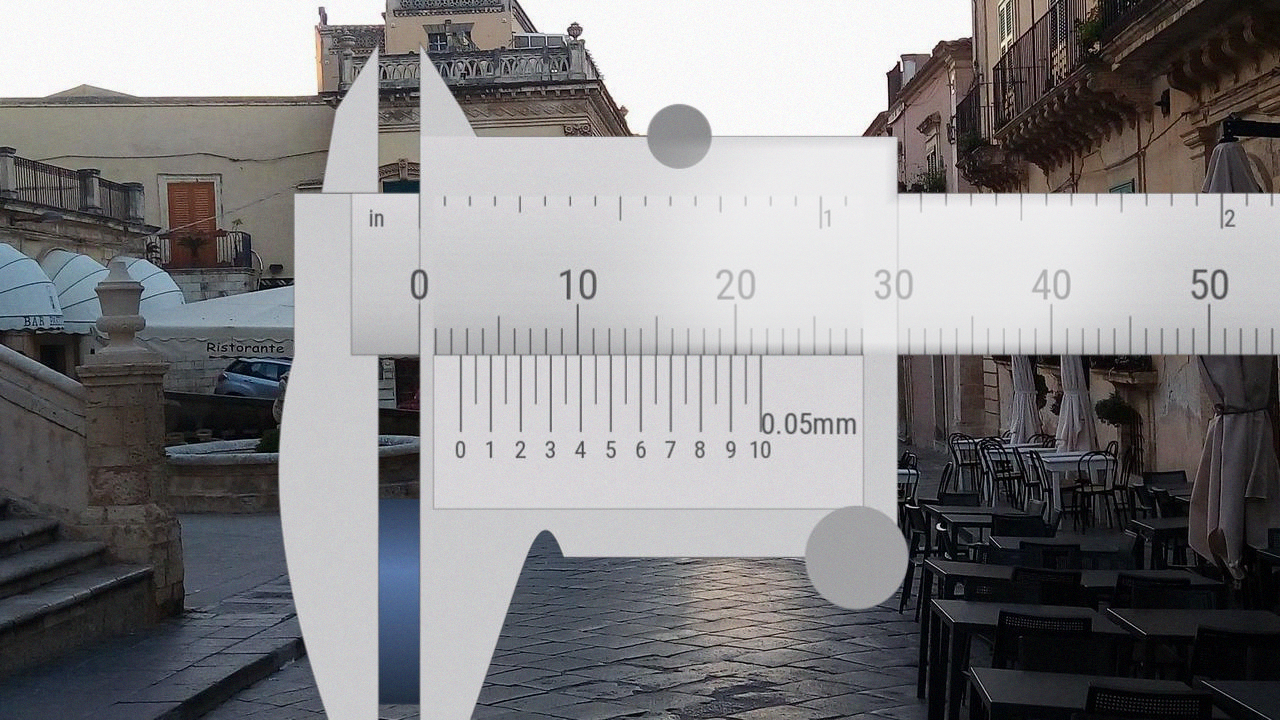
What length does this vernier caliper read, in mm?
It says 2.6 mm
